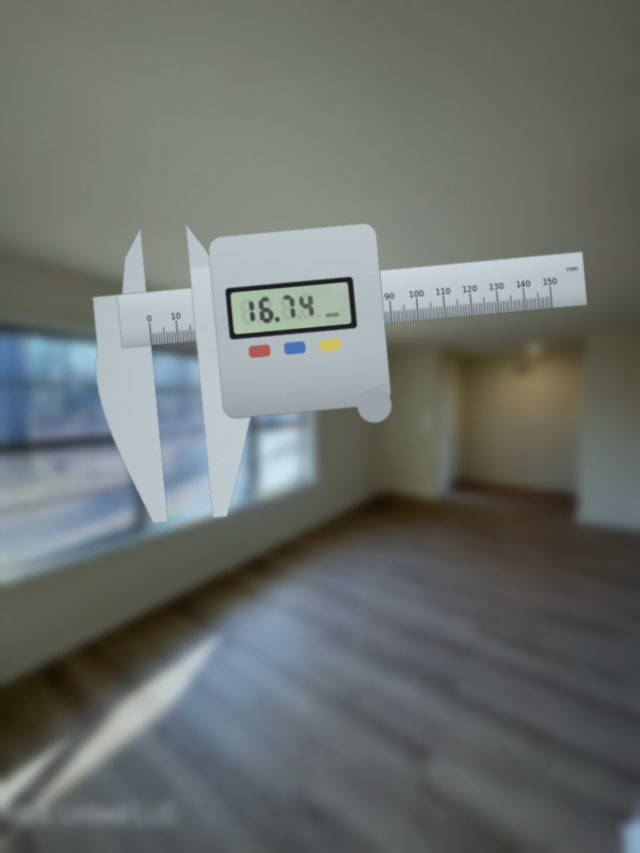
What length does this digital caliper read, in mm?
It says 16.74 mm
